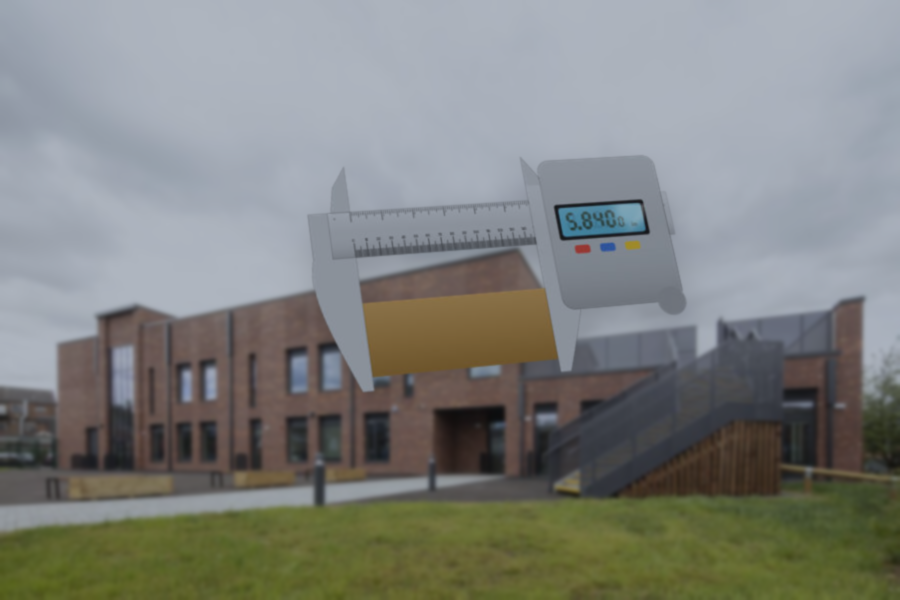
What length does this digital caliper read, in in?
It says 5.8400 in
